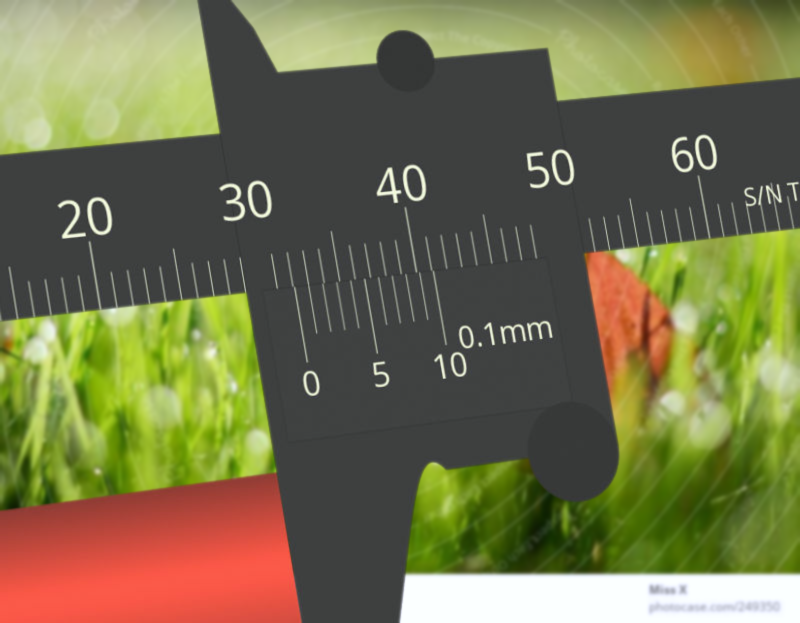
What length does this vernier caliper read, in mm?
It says 32.1 mm
